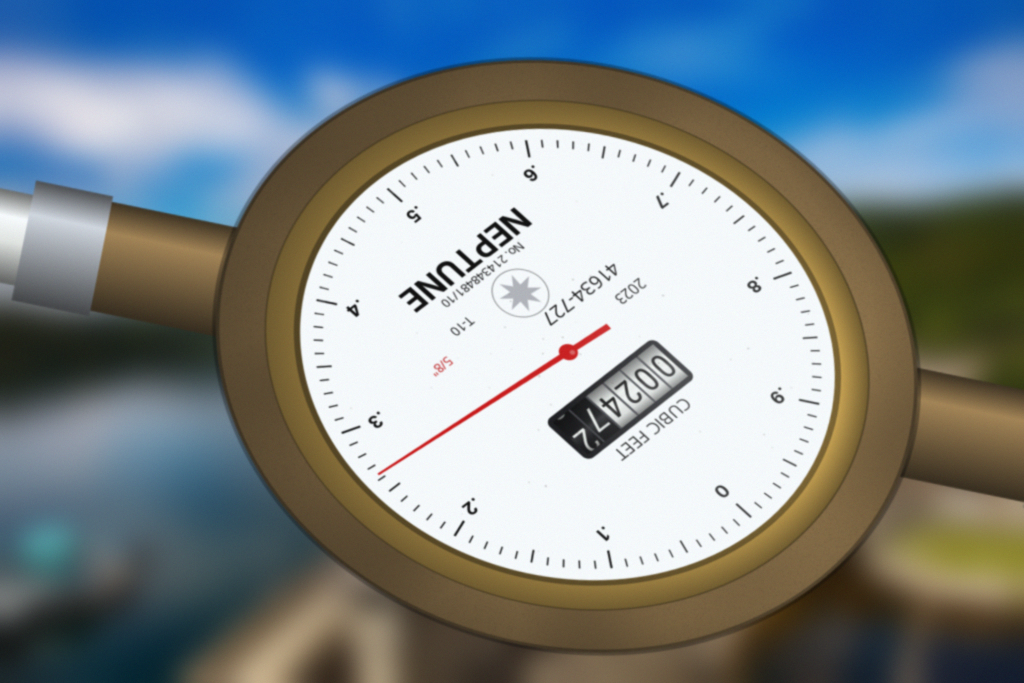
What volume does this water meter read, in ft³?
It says 2472.26 ft³
